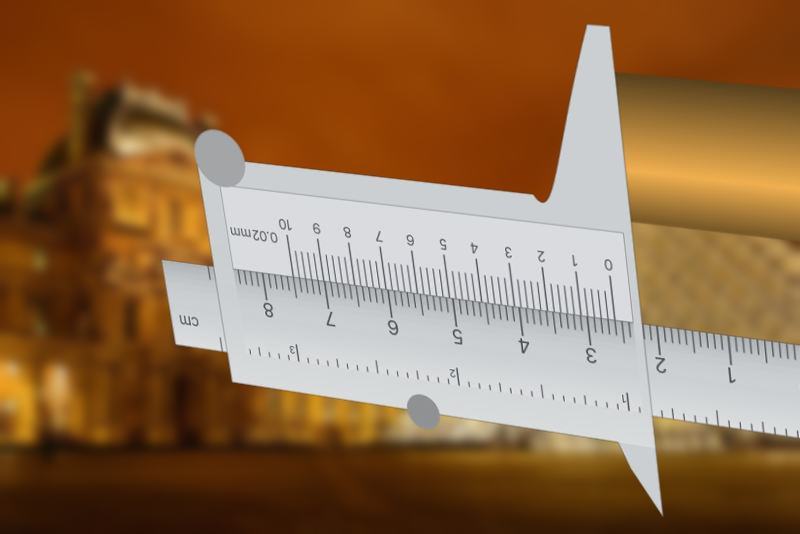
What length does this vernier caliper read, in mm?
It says 26.0 mm
